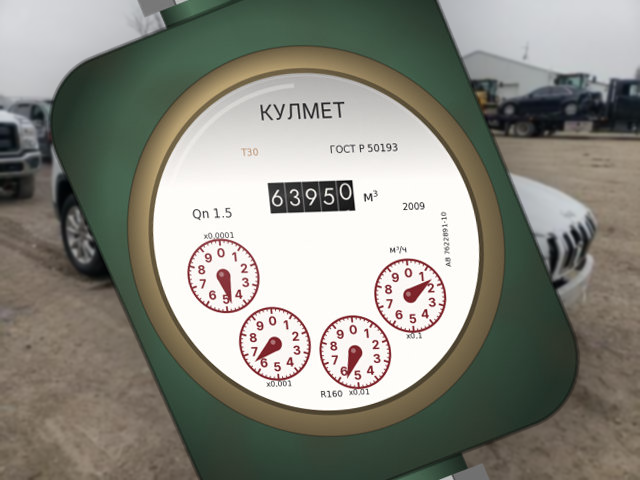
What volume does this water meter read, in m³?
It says 63950.1564 m³
